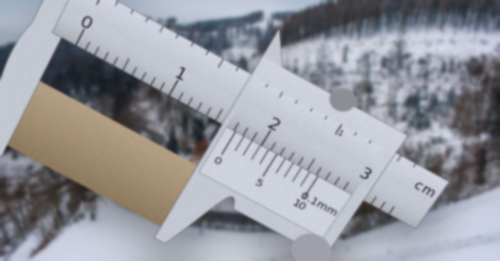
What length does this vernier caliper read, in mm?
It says 17.2 mm
